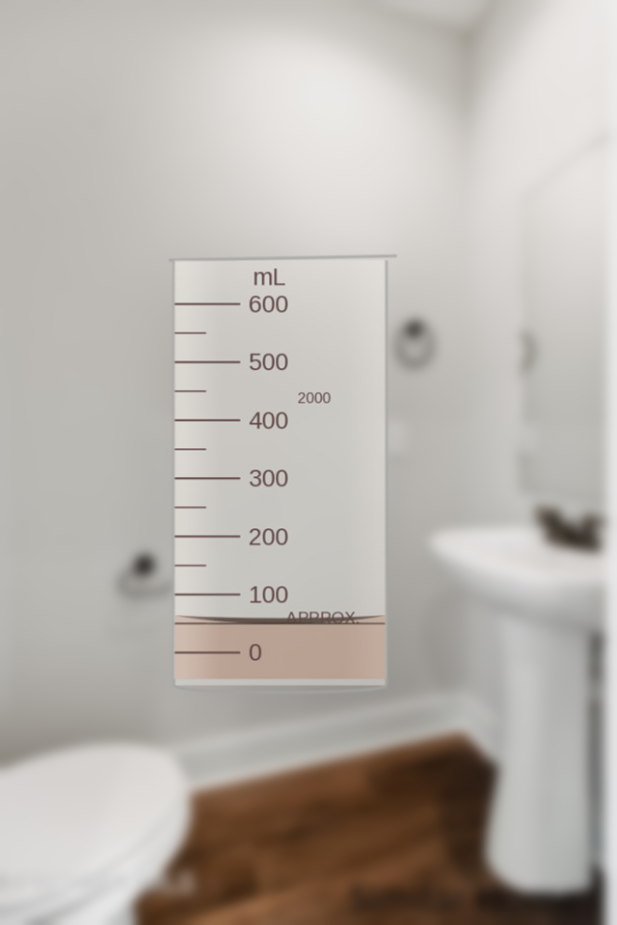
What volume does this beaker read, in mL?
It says 50 mL
